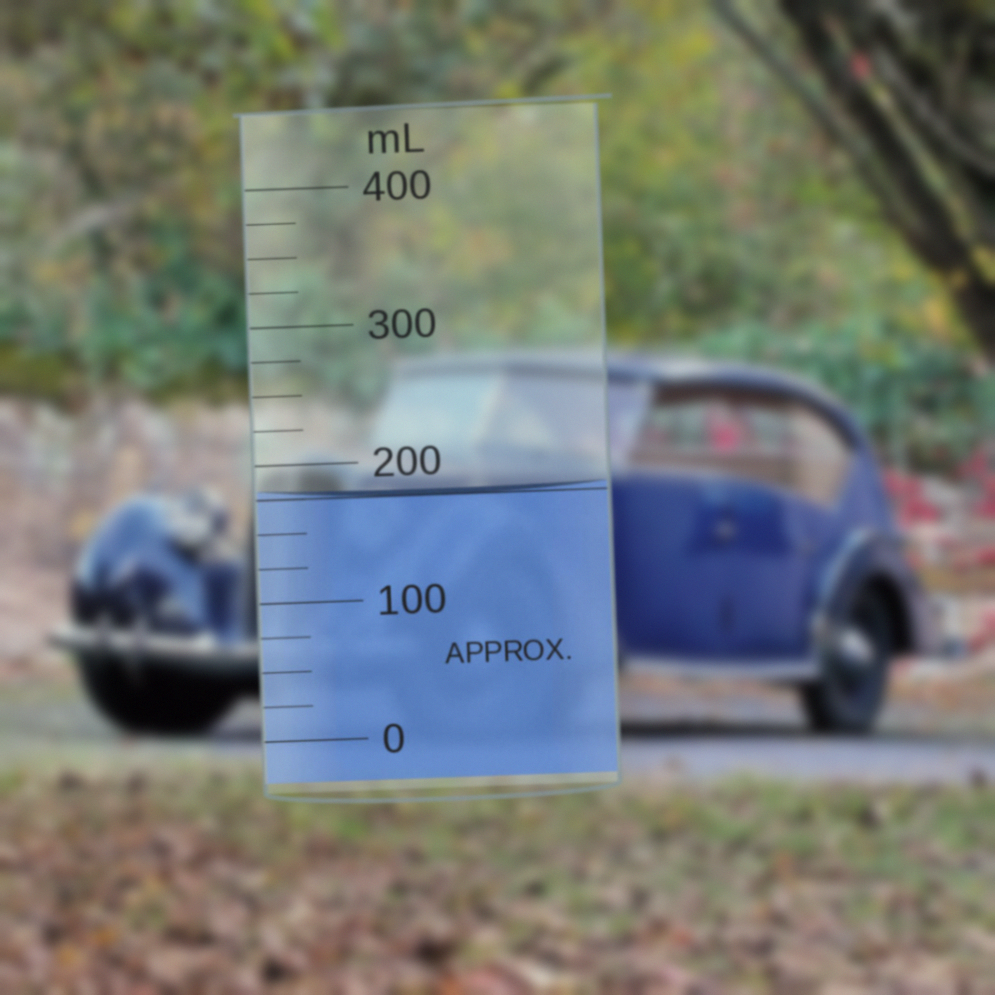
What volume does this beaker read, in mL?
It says 175 mL
